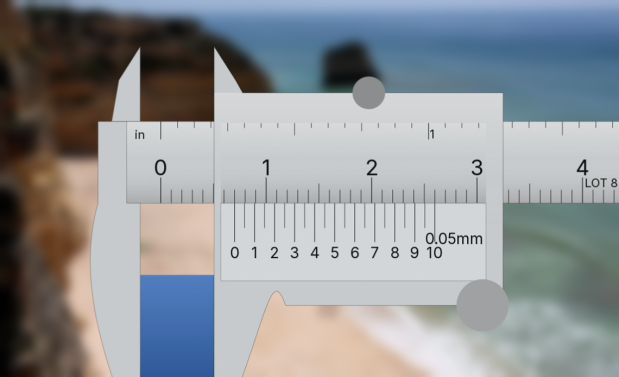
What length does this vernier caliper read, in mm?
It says 7.0 mm
